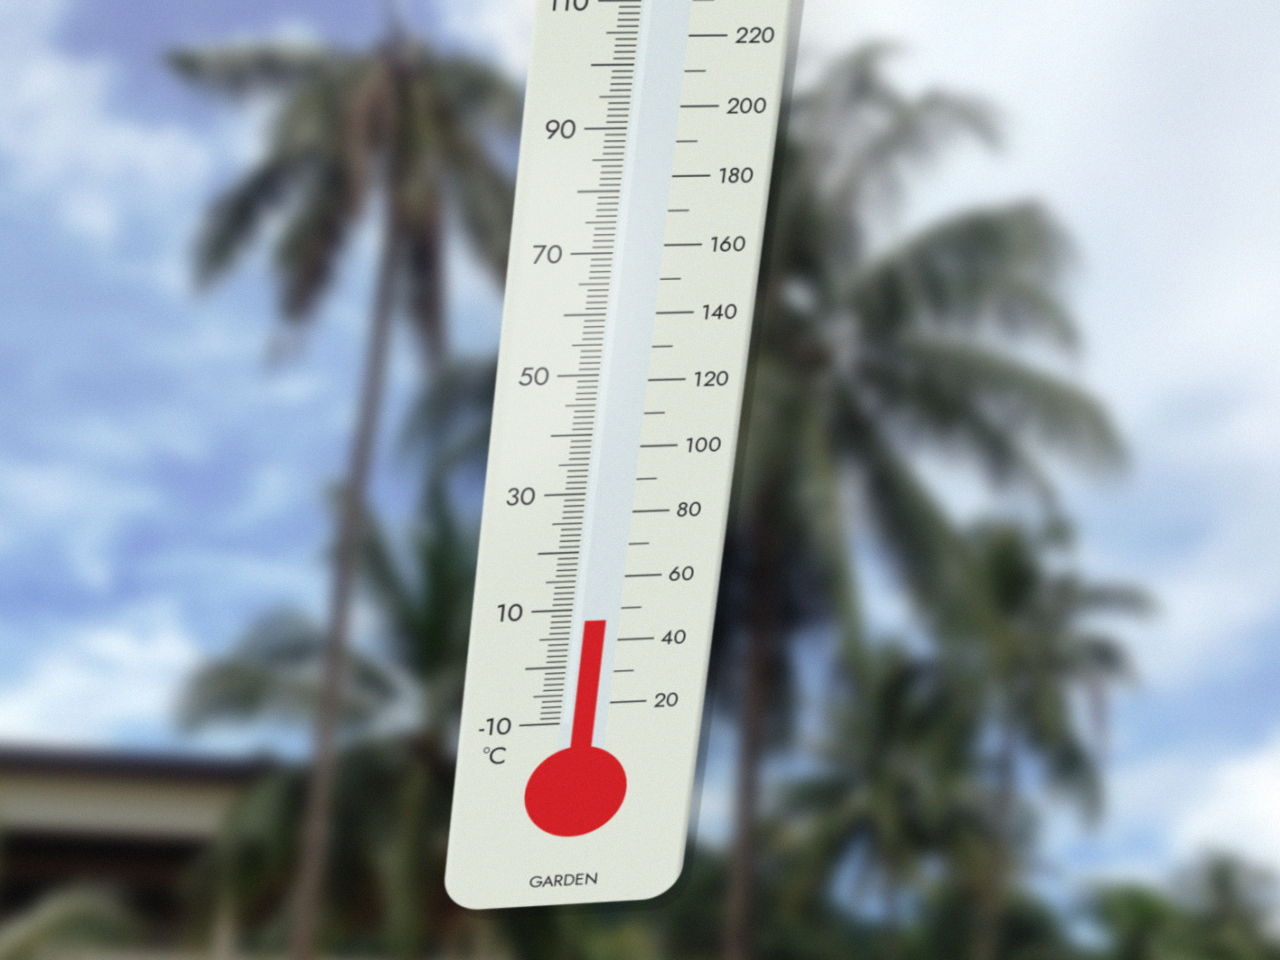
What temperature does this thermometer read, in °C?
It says 8 °C
